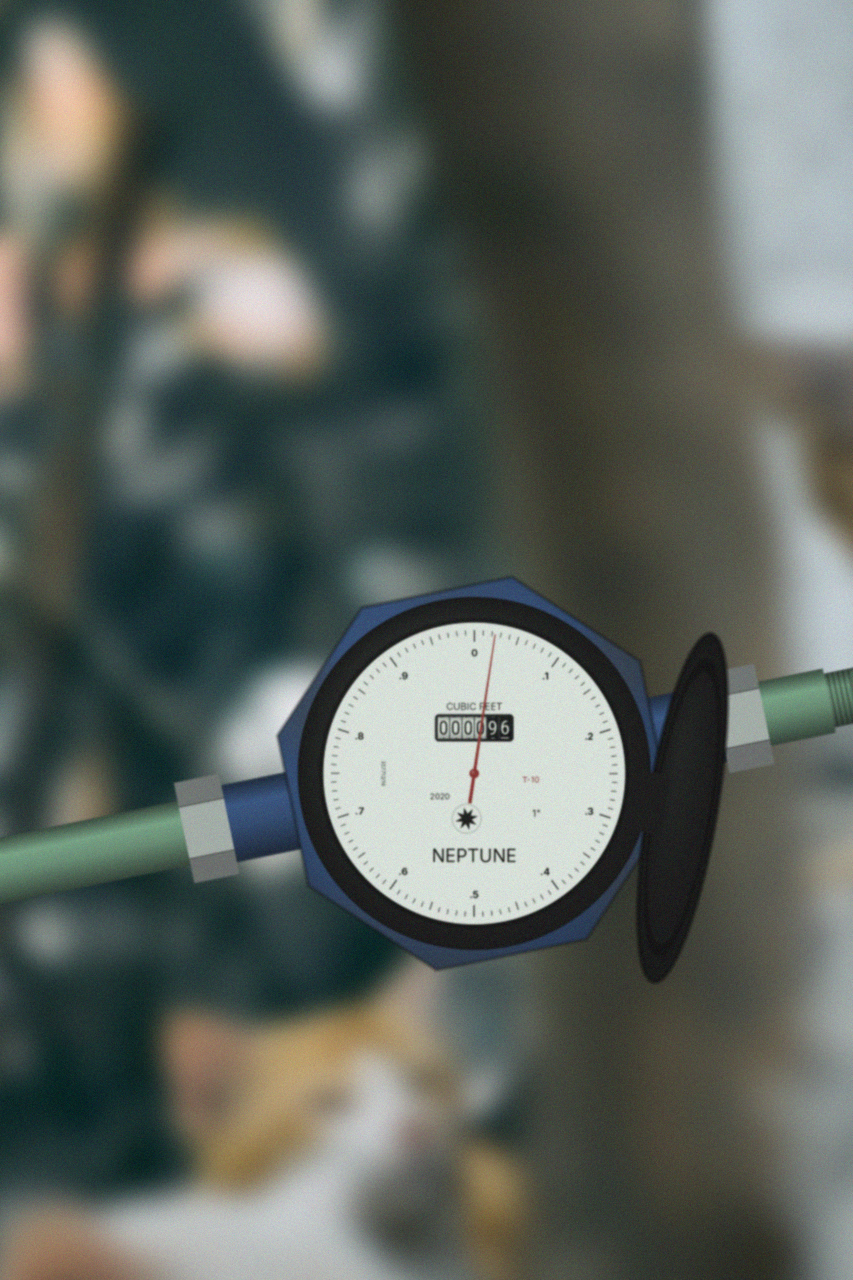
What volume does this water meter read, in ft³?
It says 96.02 ft³
